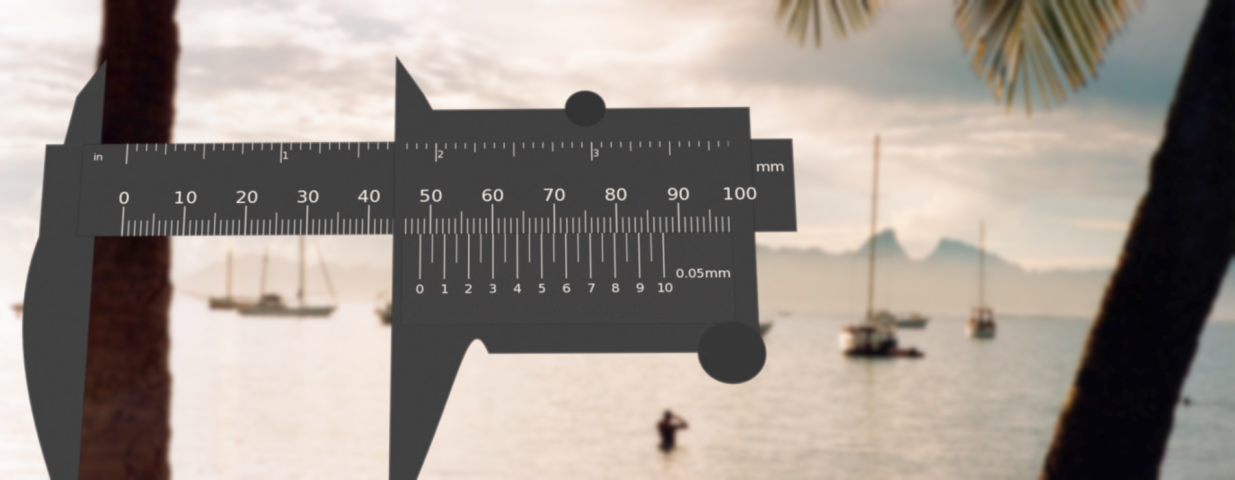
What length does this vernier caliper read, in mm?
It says 48.4 mm
